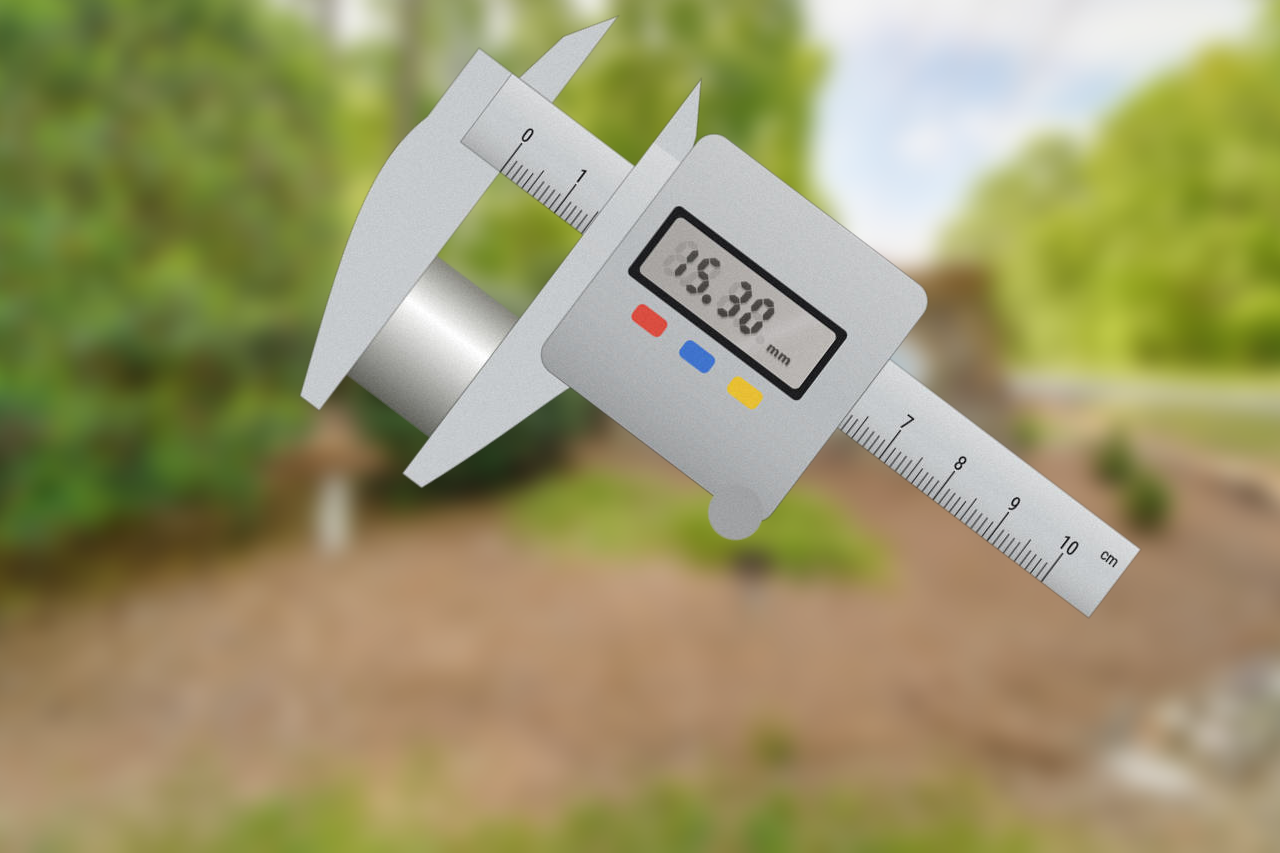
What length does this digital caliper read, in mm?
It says 15.30 mm
